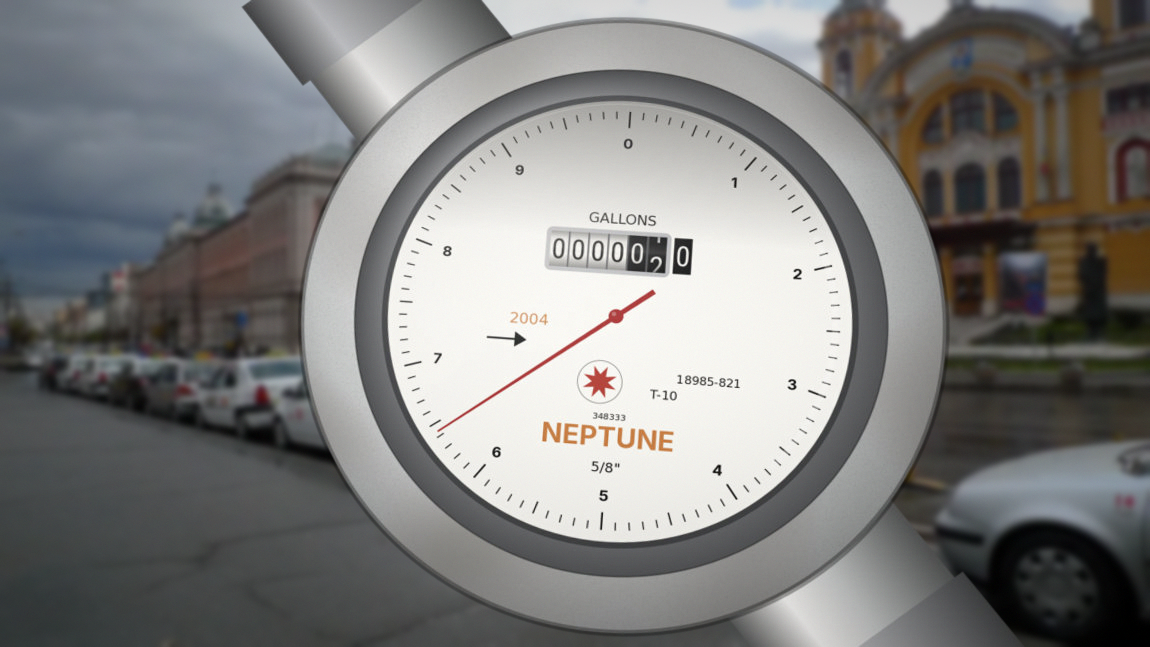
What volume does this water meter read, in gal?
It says 16.4 gal
